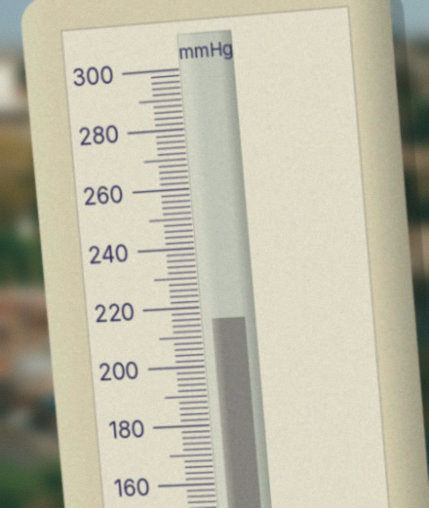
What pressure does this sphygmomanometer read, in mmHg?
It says 216 mmHg
